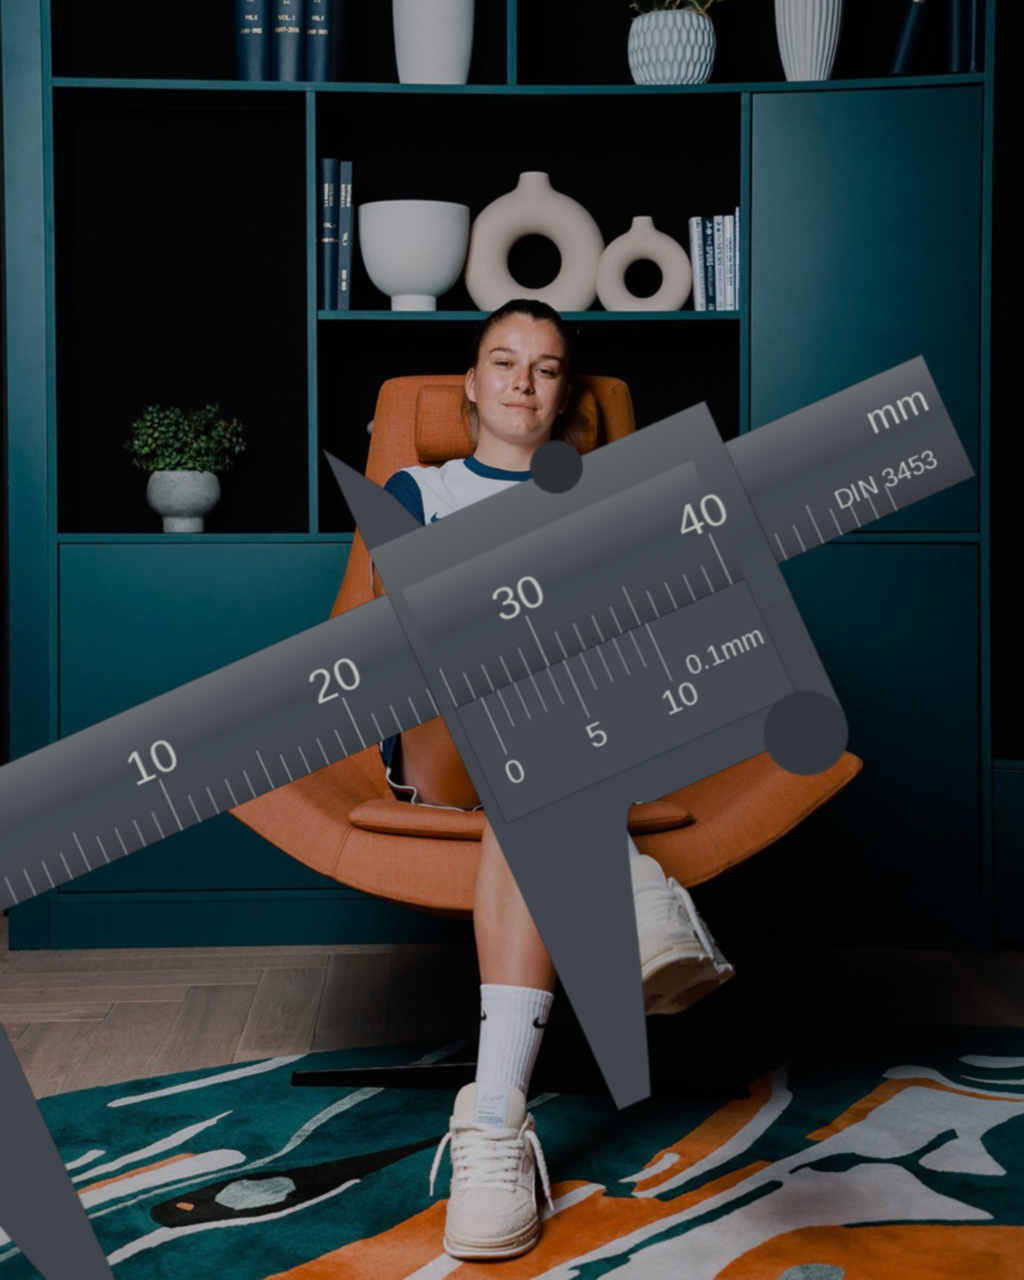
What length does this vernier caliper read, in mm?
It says 26.3 mm
